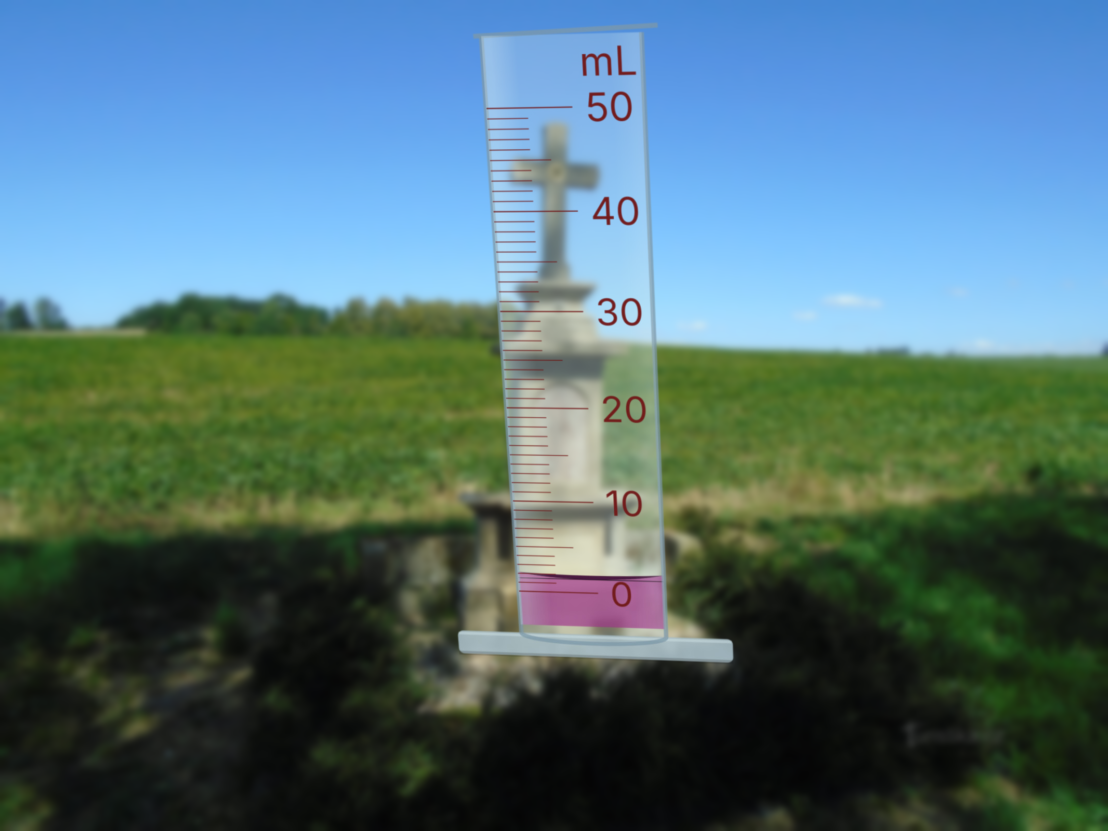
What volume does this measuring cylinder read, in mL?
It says 1.5 mL
